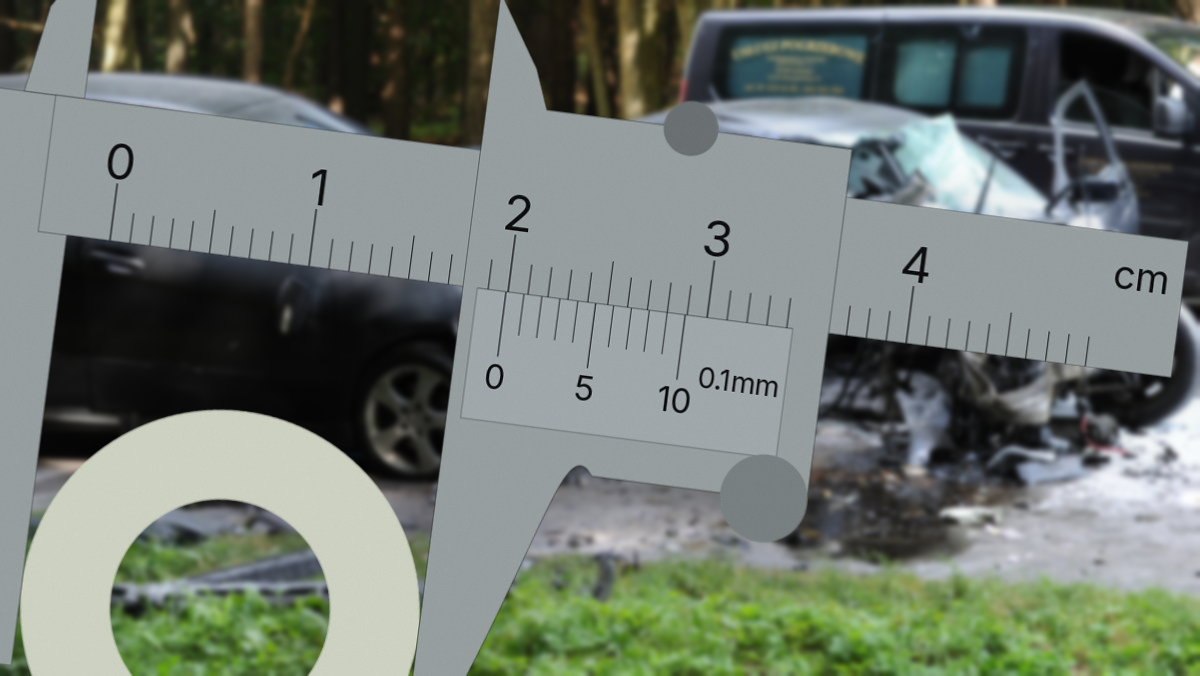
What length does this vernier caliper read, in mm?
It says 19.9 mm
